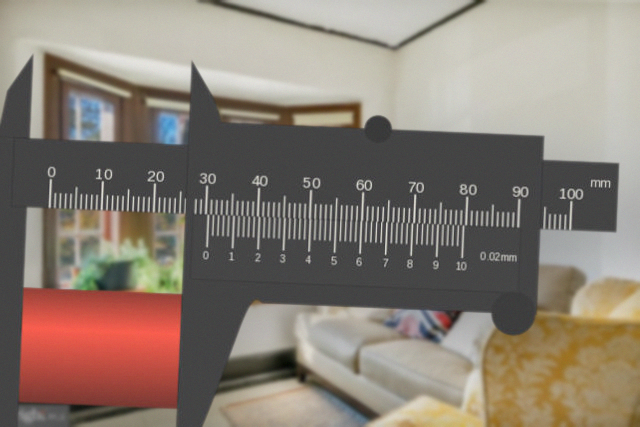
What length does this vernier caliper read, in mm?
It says 30.5 mm
